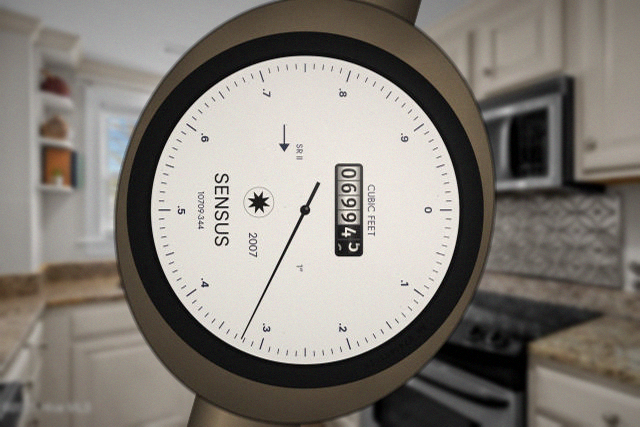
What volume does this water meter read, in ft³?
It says 69945.32 ft³
